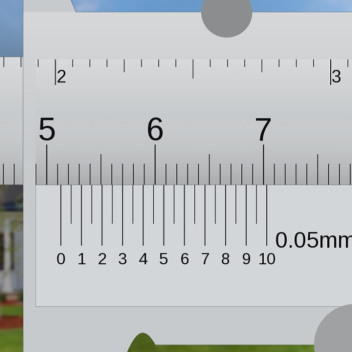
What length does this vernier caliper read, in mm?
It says 51.3 mm
